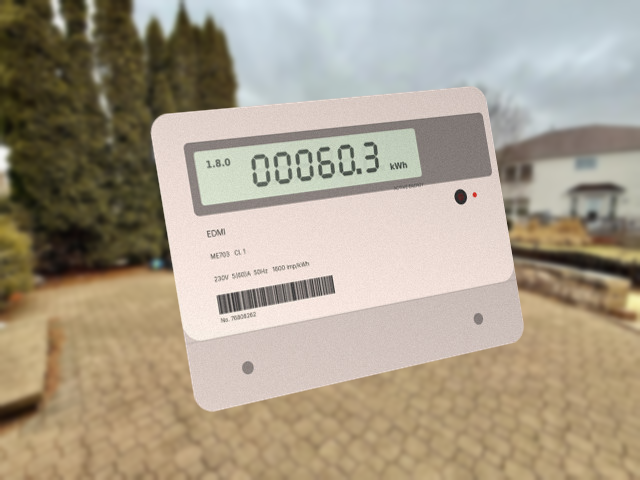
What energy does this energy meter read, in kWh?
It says 60.3 kWh
